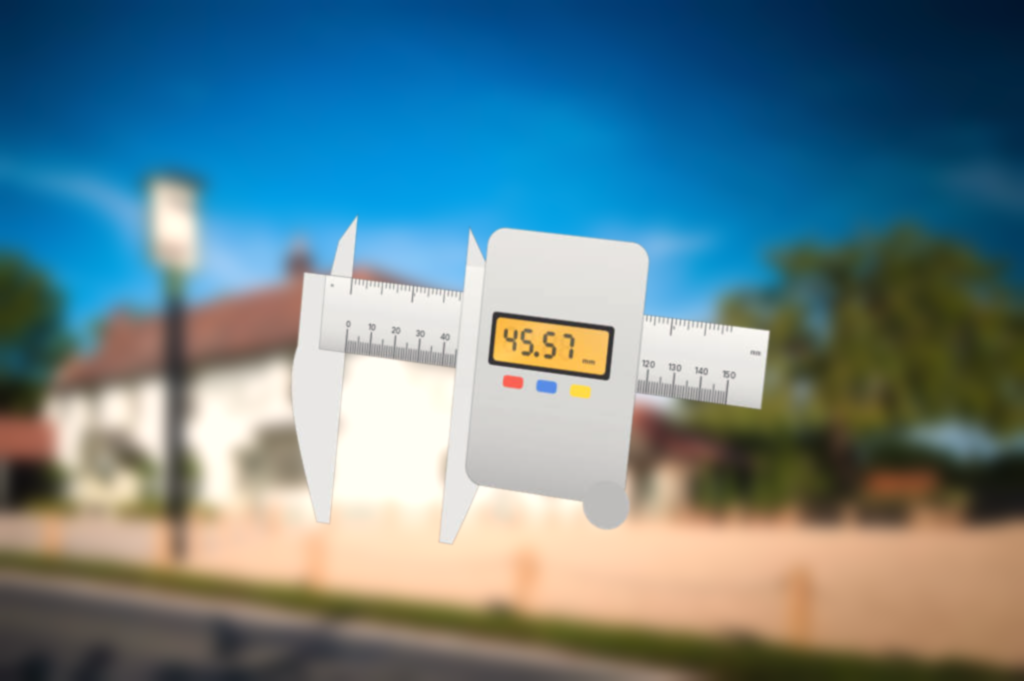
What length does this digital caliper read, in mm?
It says 45.57 mm
